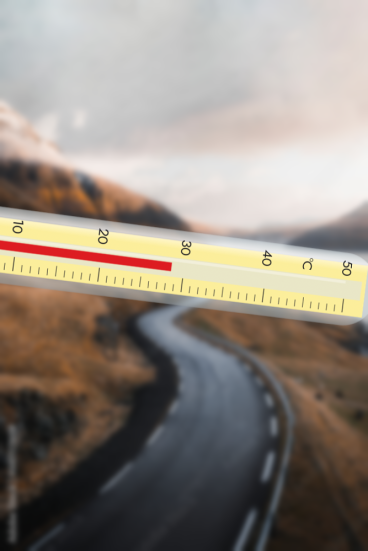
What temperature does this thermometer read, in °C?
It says 28.5 °C
